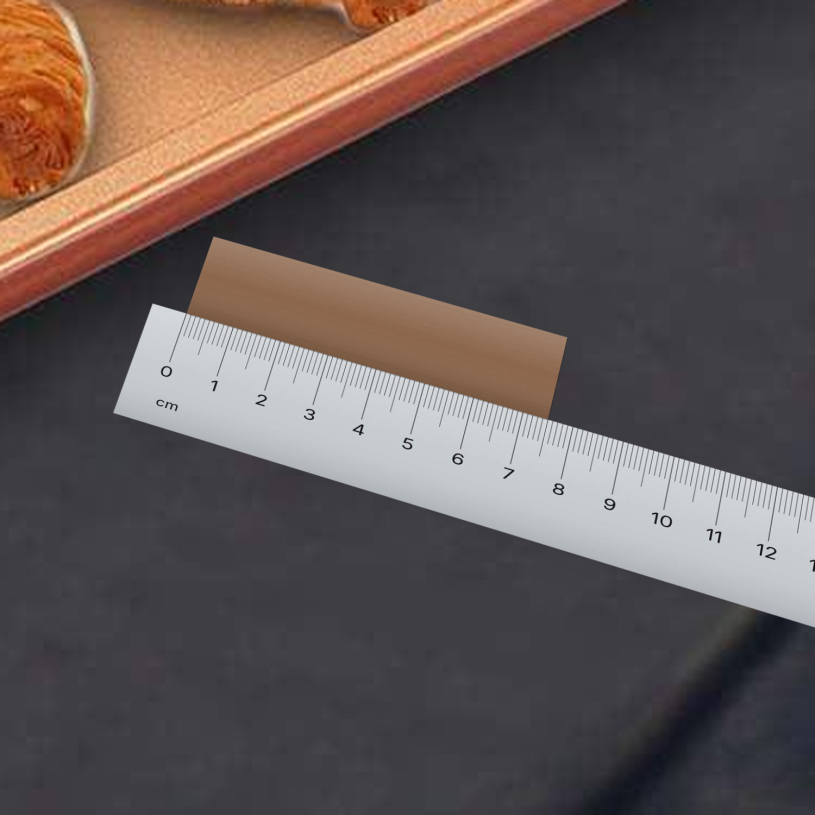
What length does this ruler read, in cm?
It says 7.5 cm
